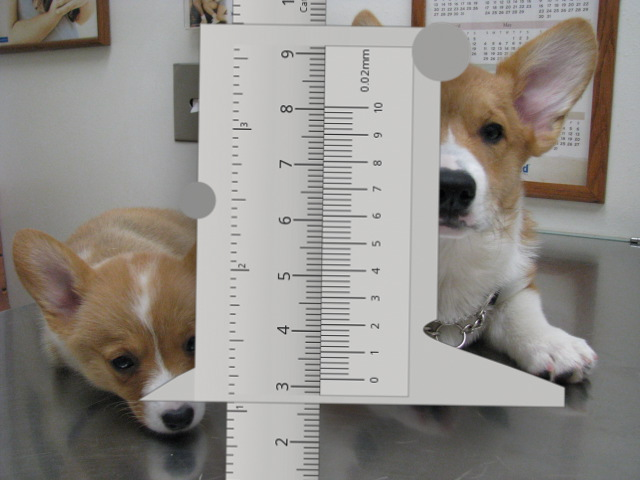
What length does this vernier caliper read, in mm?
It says 31.4 mm
